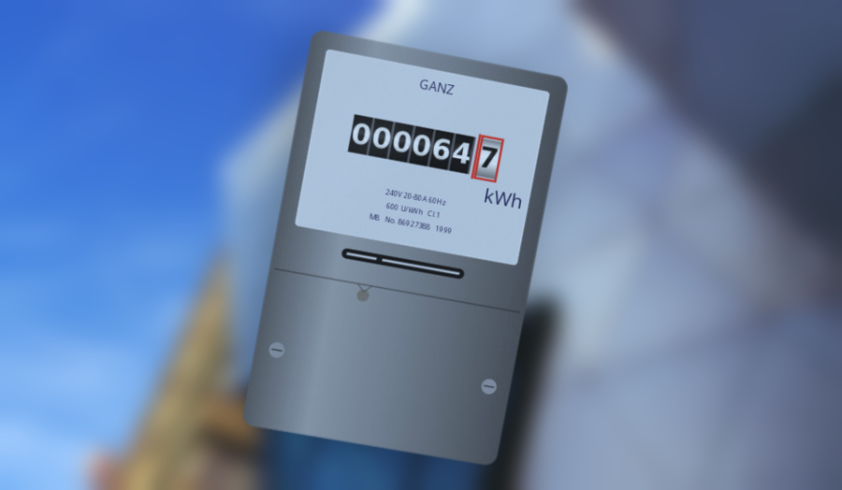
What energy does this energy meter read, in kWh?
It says 64.7 kWh
